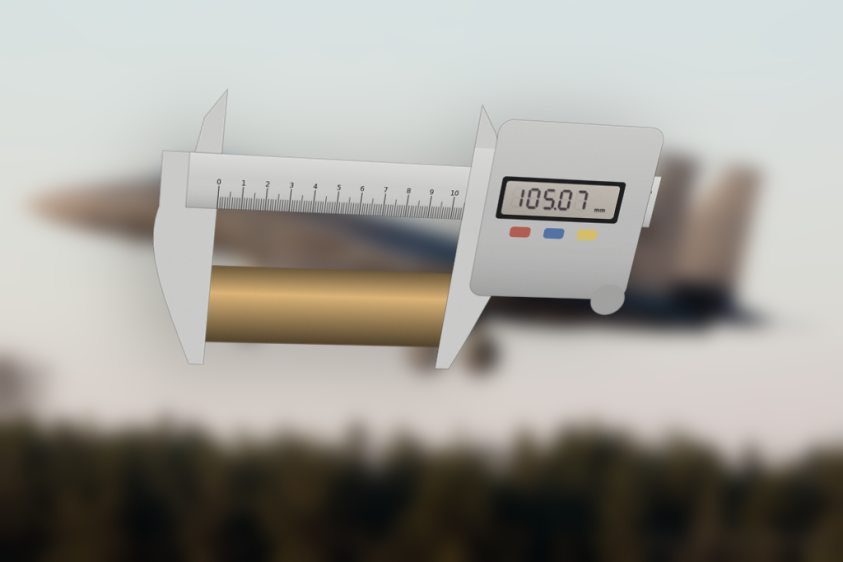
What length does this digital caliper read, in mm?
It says 105.07 mm
